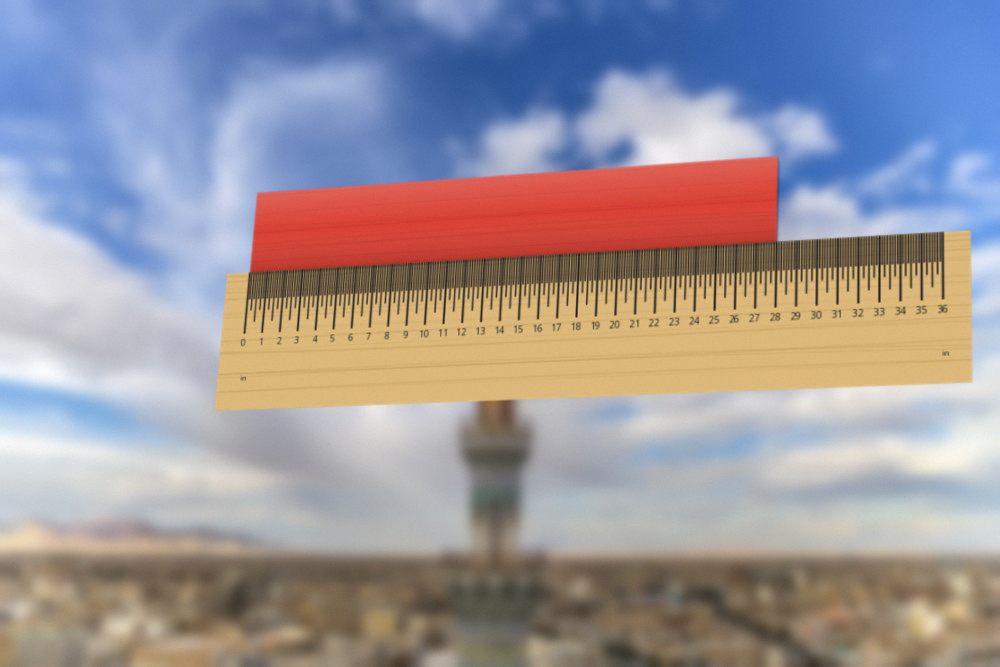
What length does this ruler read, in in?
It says 28 in
